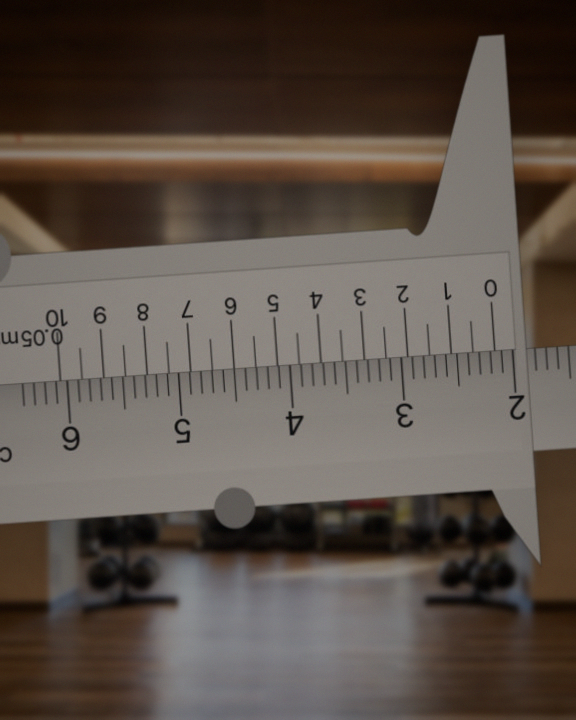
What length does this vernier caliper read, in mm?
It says 21.6 mm
